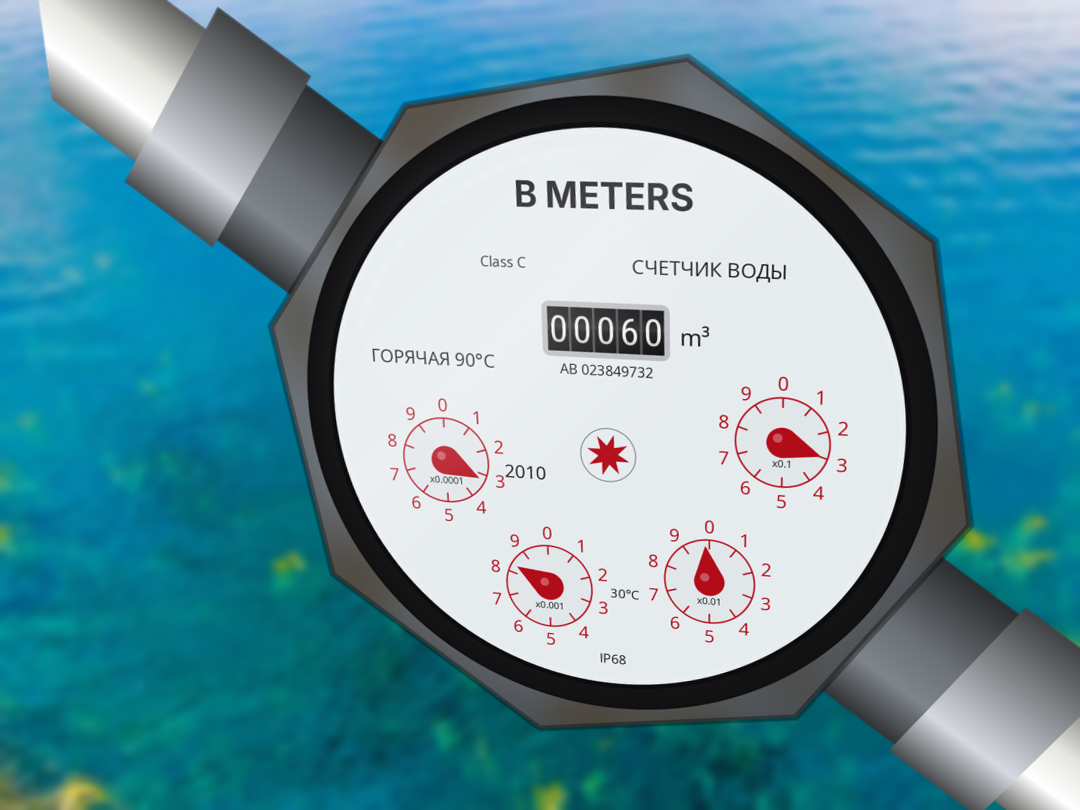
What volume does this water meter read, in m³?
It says 60.2983 m³
